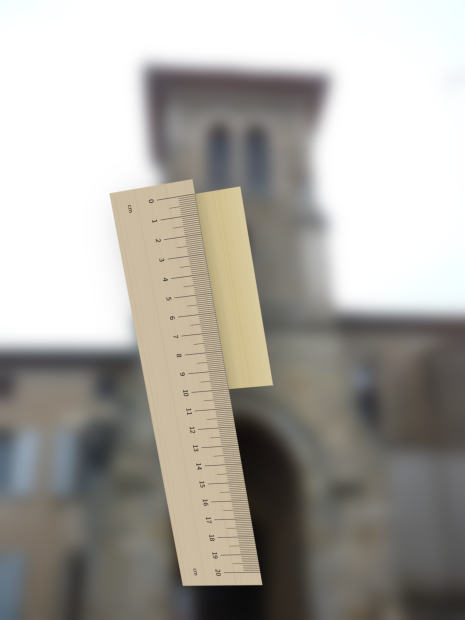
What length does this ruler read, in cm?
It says 10 cm
